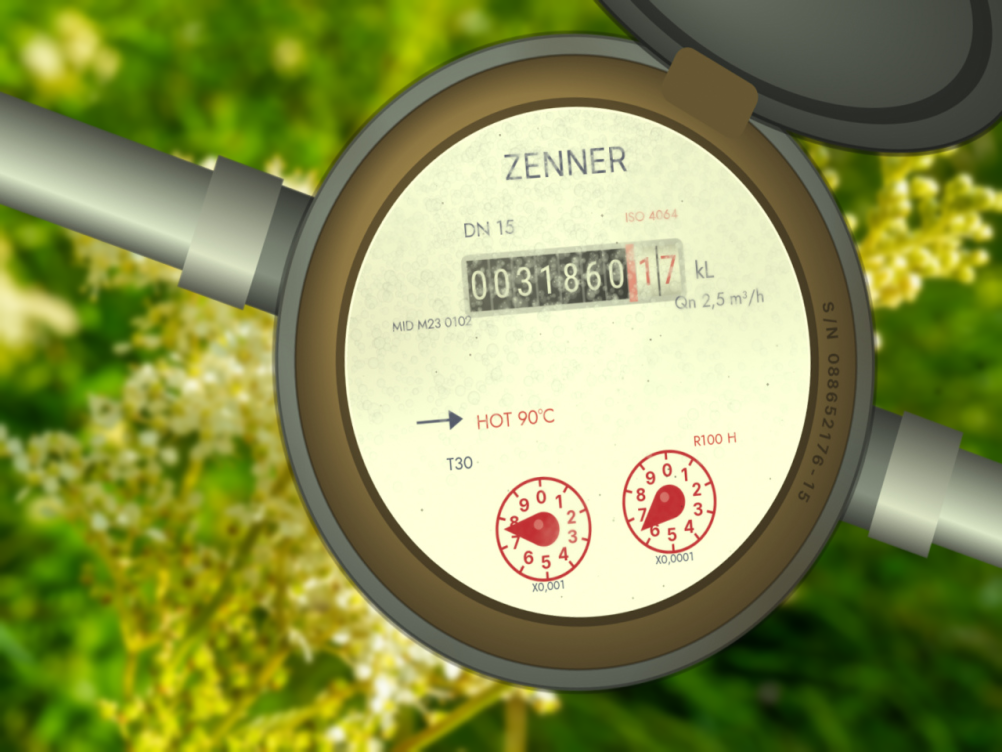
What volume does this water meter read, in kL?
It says 31860.1776 kL
